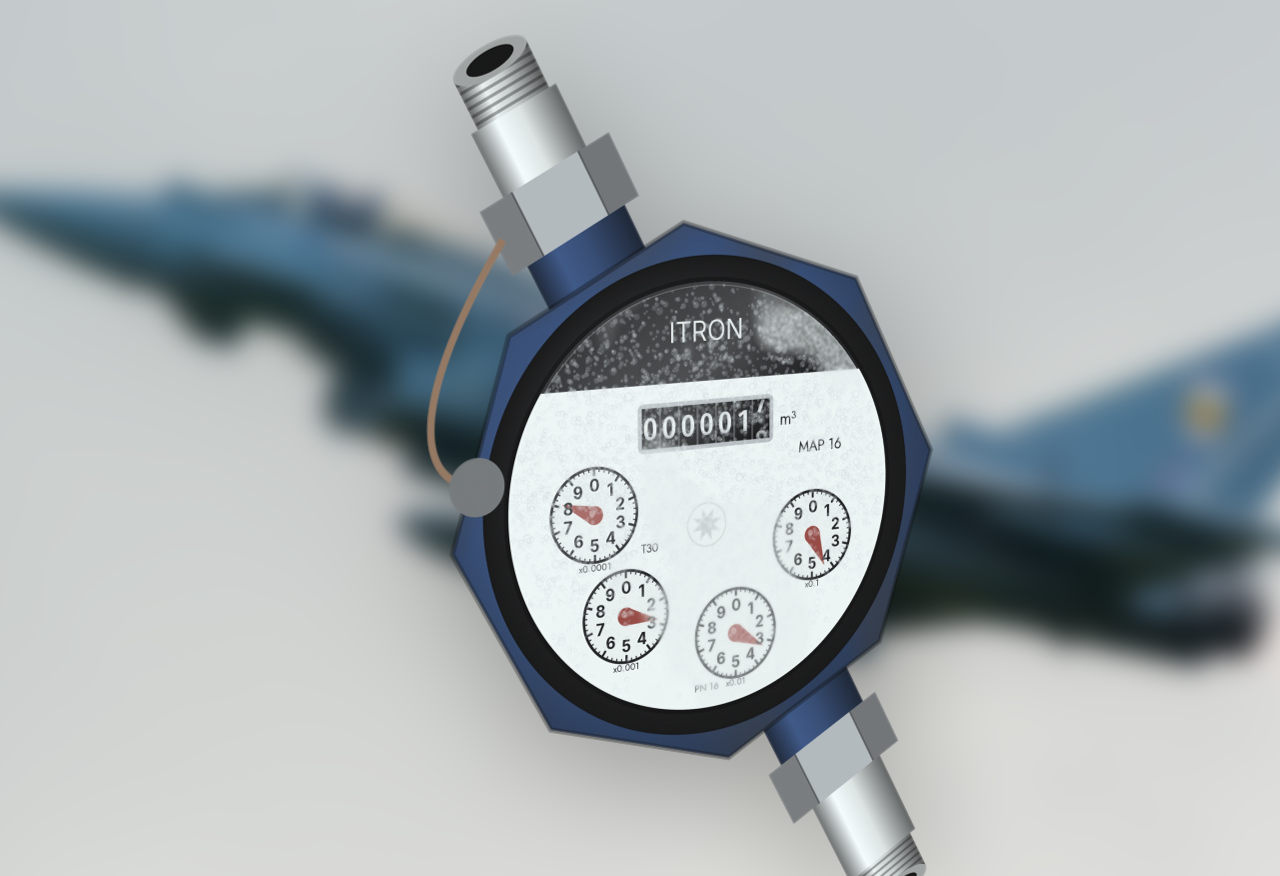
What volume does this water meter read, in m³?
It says 17.4328 m³
